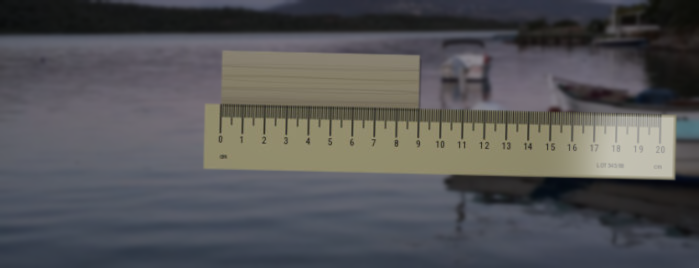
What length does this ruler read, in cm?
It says 9 cm
